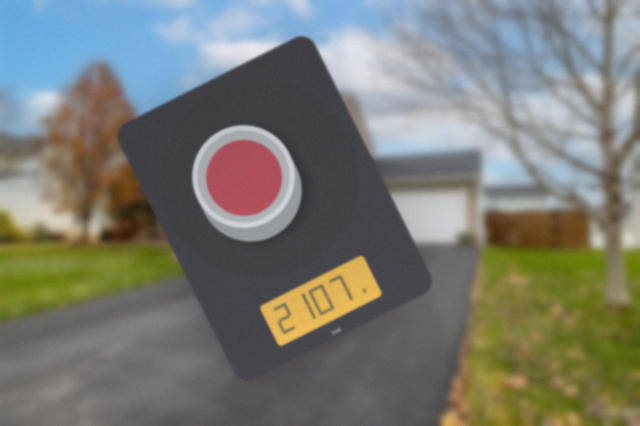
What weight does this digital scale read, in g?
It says 2107 g
